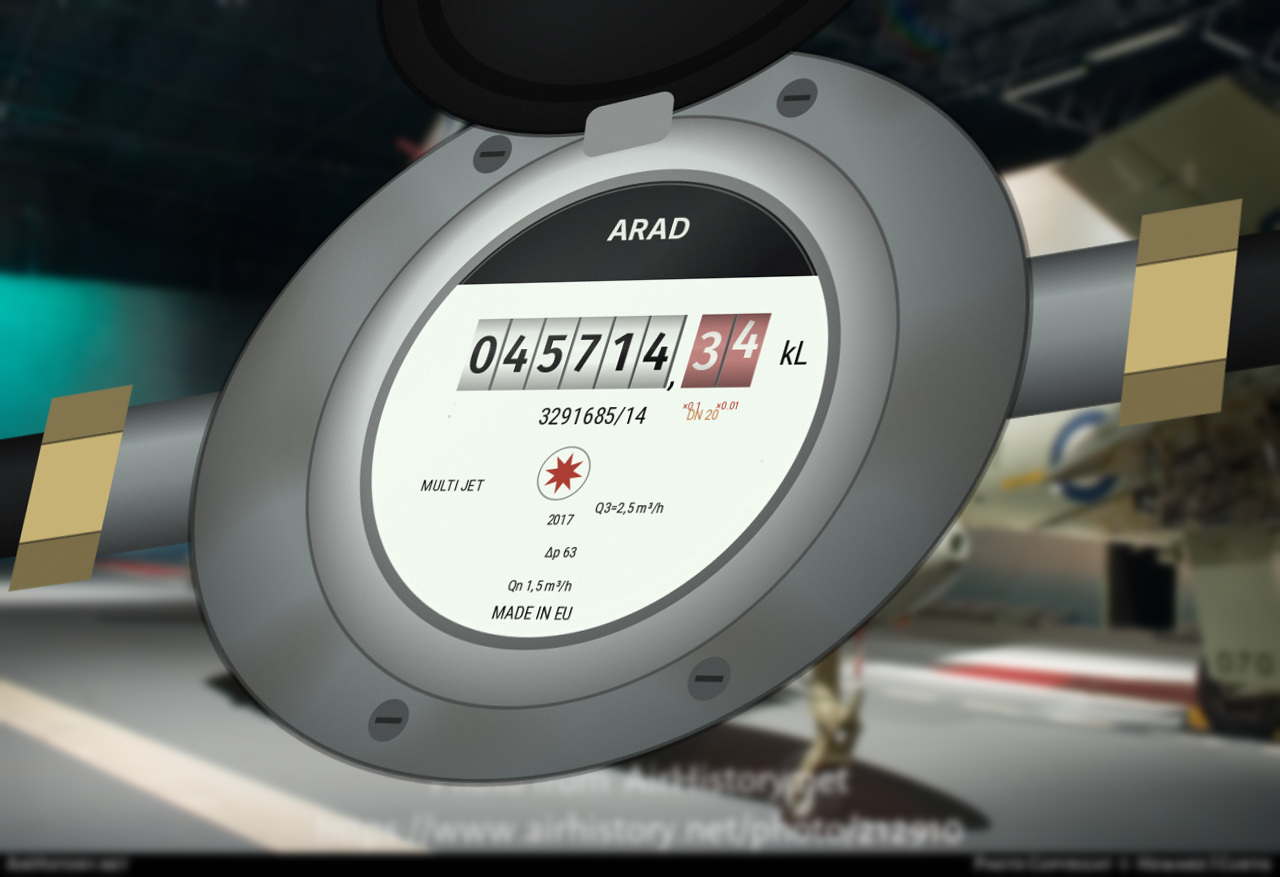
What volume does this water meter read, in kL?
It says 45714.34 kL
